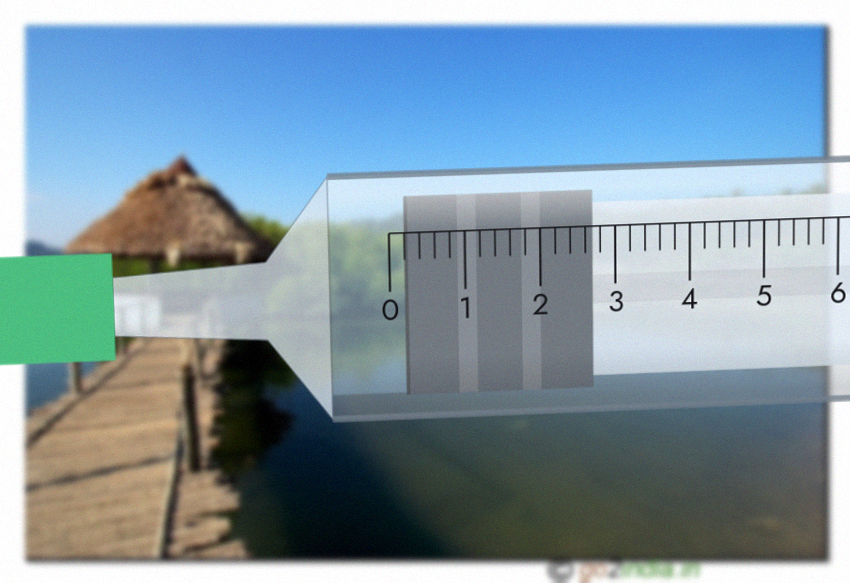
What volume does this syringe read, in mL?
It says 0.2 mL
